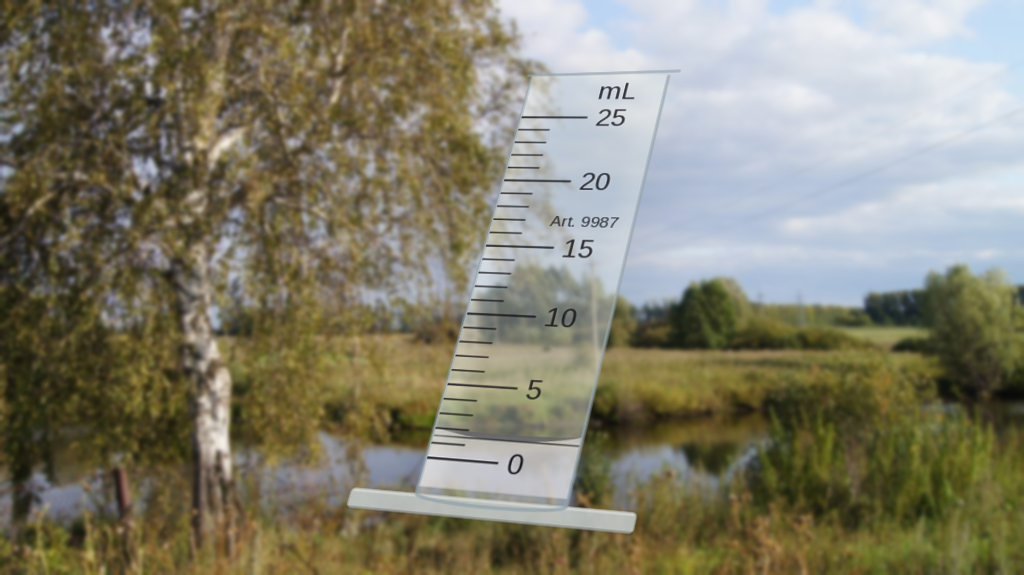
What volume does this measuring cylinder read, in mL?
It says 1.5 mL
